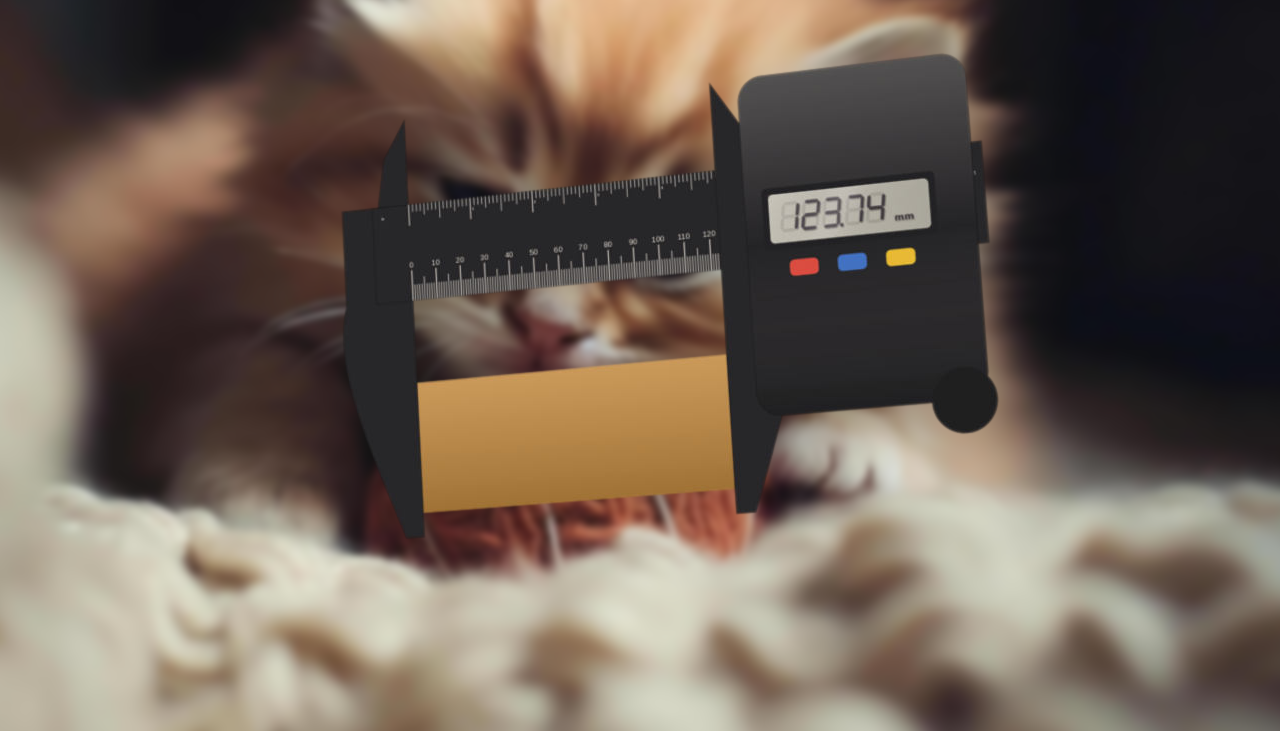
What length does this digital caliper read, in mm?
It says 123.74 mm
